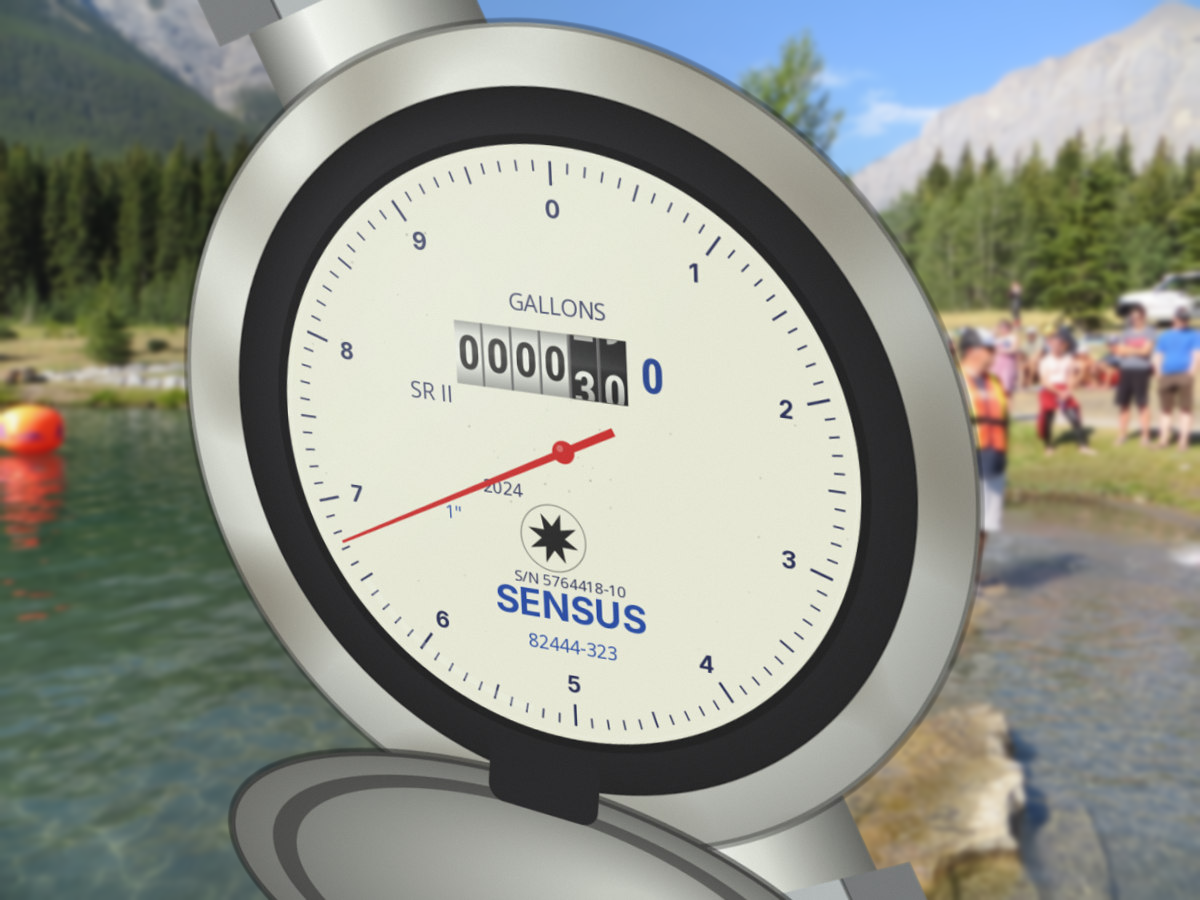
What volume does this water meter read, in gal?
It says 296.7 gal
